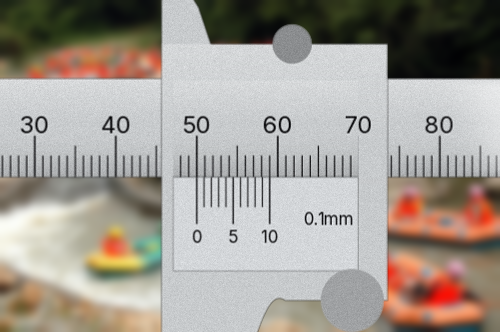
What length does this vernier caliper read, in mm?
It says 50.0 mm
